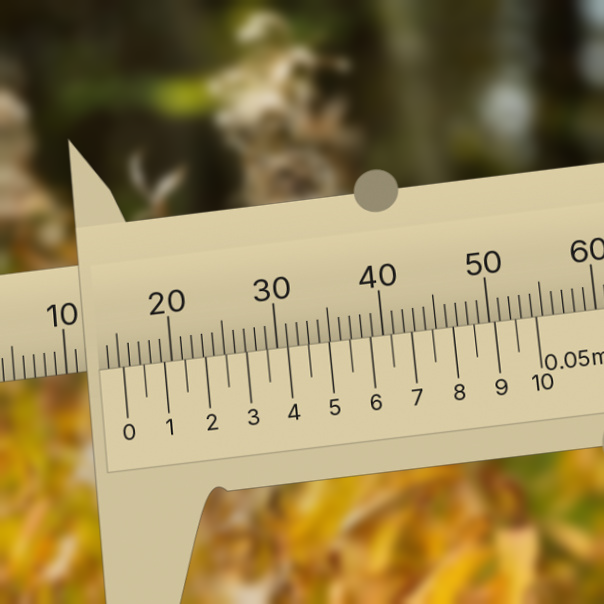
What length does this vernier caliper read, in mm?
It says 15.4 mm
